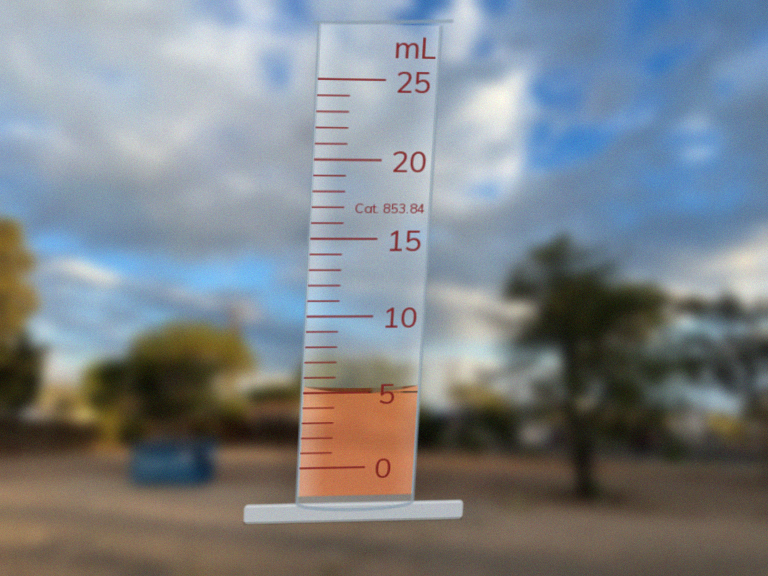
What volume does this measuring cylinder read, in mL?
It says 5 mL
